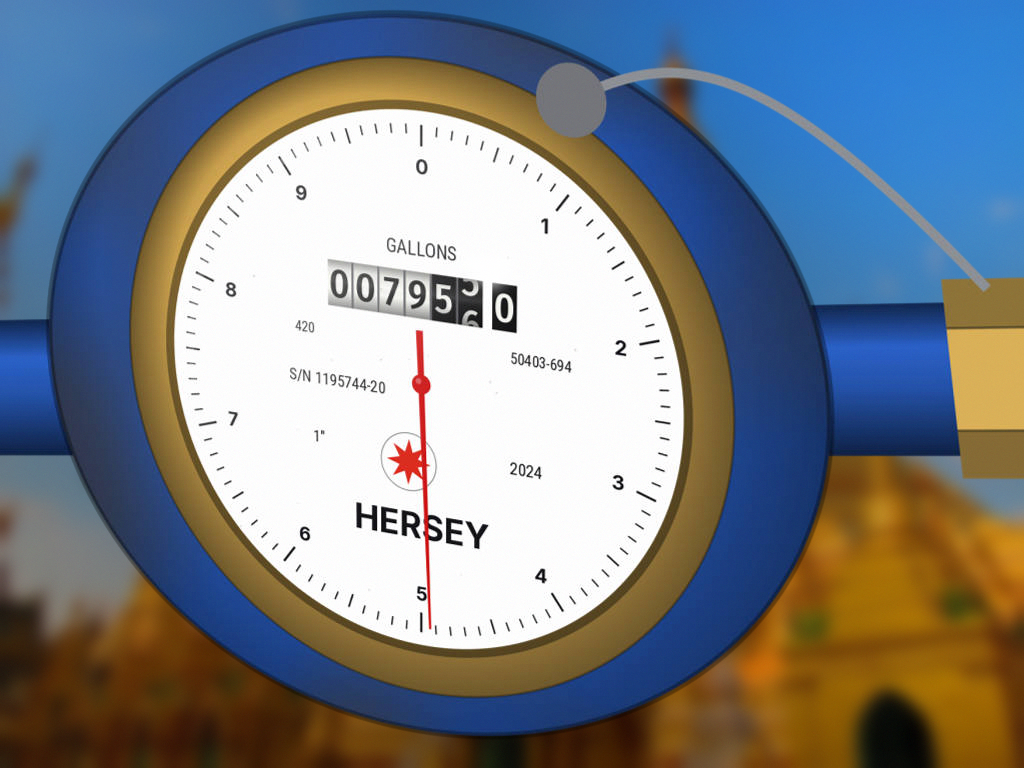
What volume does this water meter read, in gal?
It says 79554.9 gal
